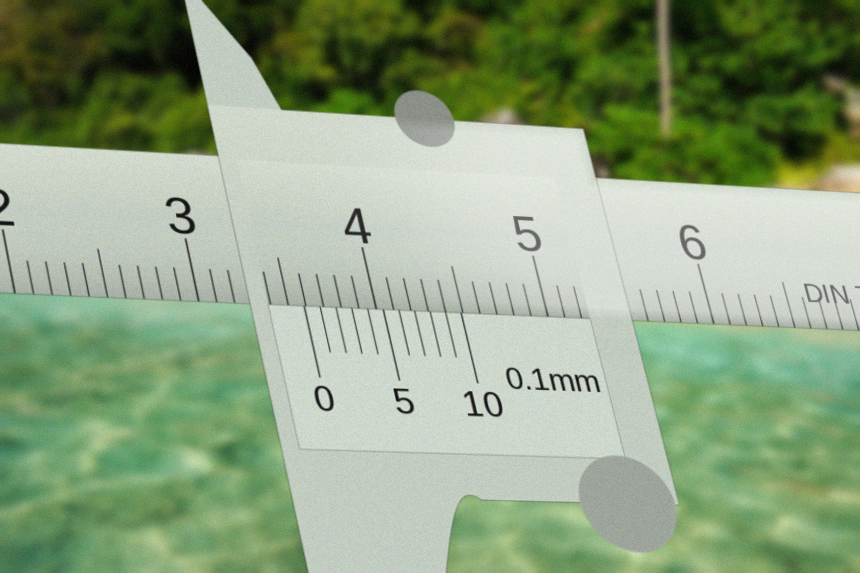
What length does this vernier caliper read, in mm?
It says 35.9 mm
